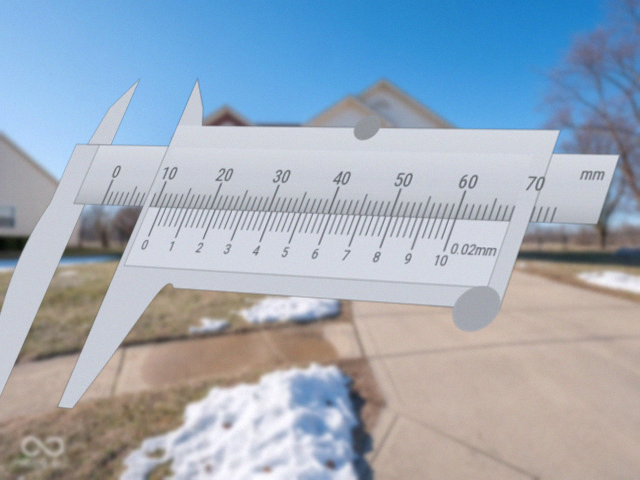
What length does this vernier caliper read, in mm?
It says 11.0 mm
